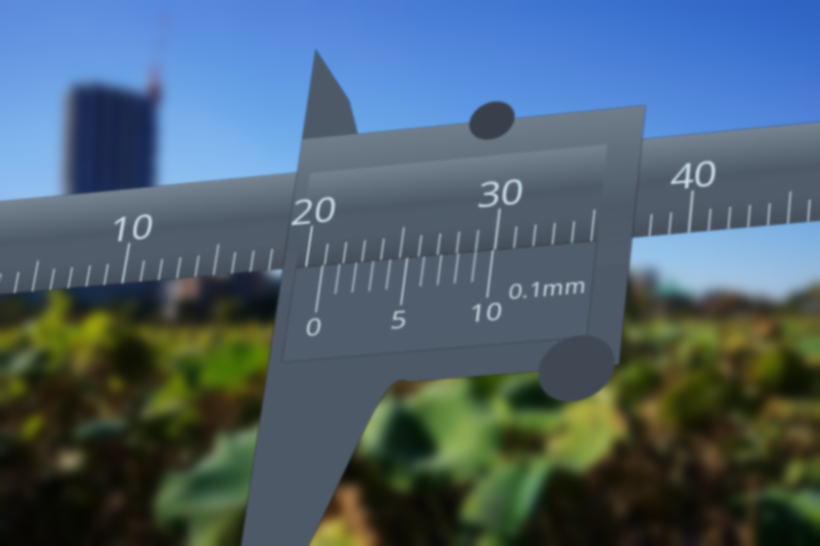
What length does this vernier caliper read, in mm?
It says 20.9 mm
